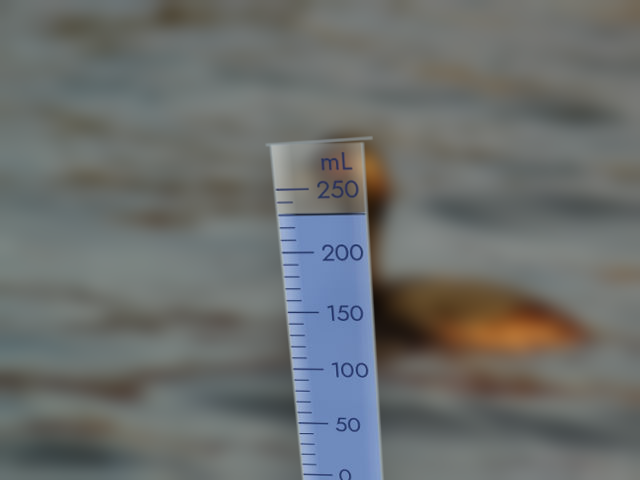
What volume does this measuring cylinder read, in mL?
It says 230 mL
